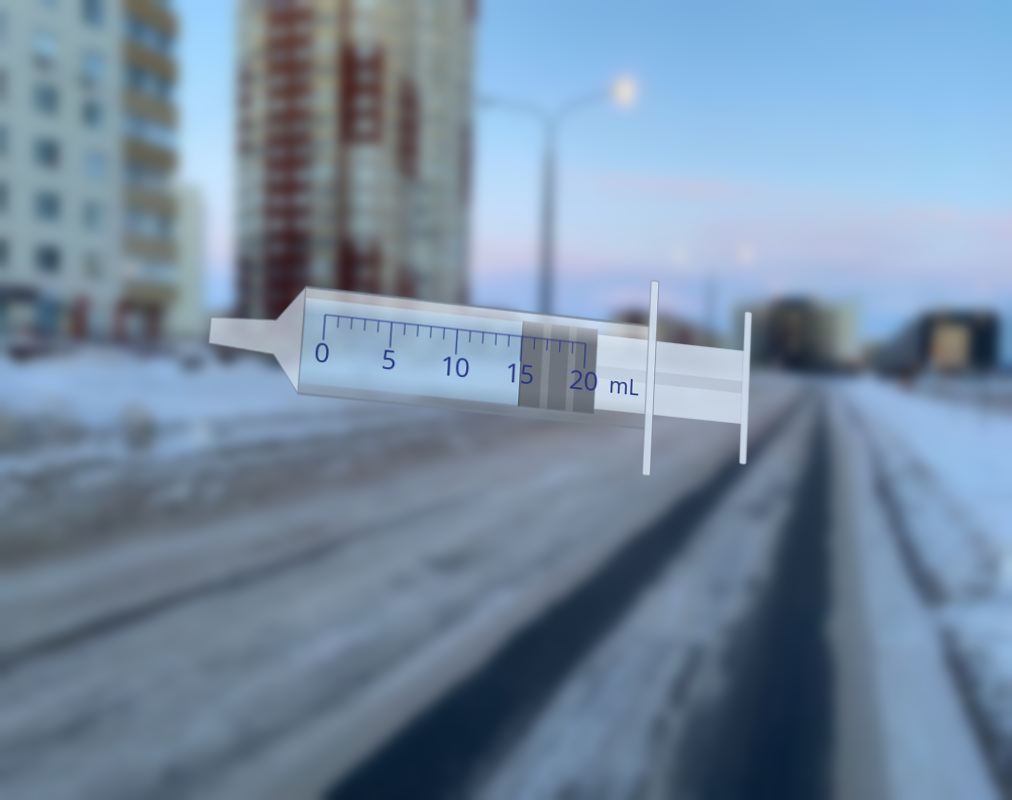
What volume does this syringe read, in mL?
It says 15 mL
